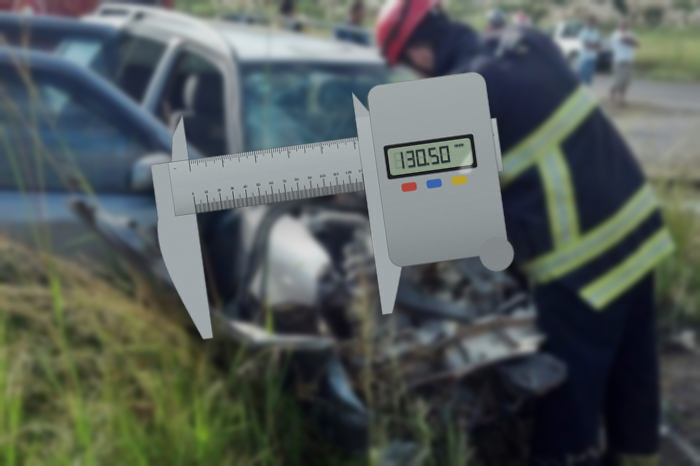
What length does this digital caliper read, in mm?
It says 130.50 mm
